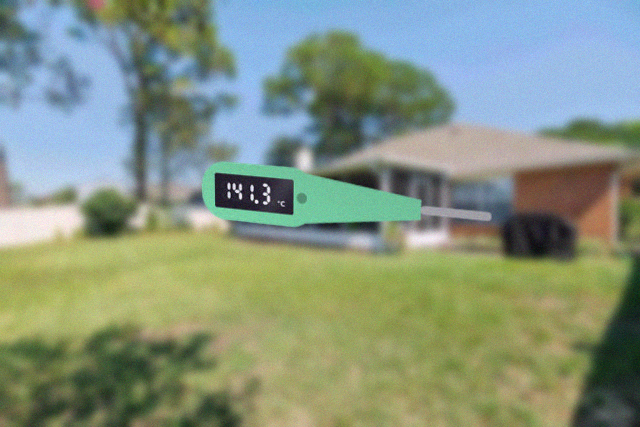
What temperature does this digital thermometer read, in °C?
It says 141.3 °C
